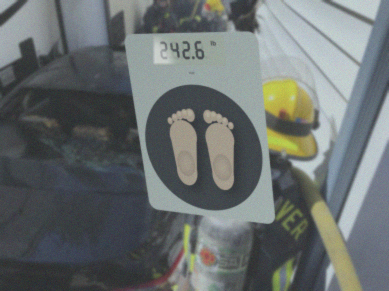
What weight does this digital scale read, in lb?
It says 242.6 lb
